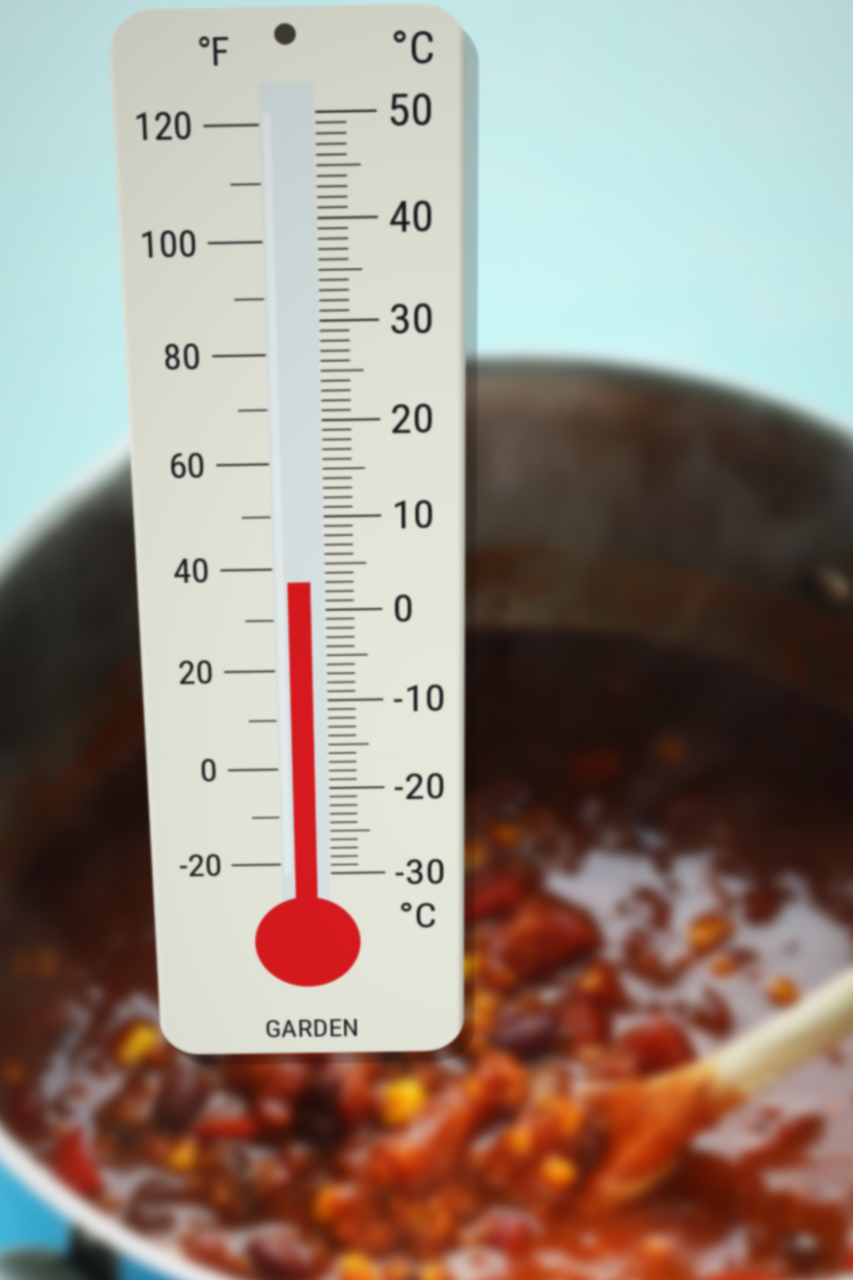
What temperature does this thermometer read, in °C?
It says 3 °C
